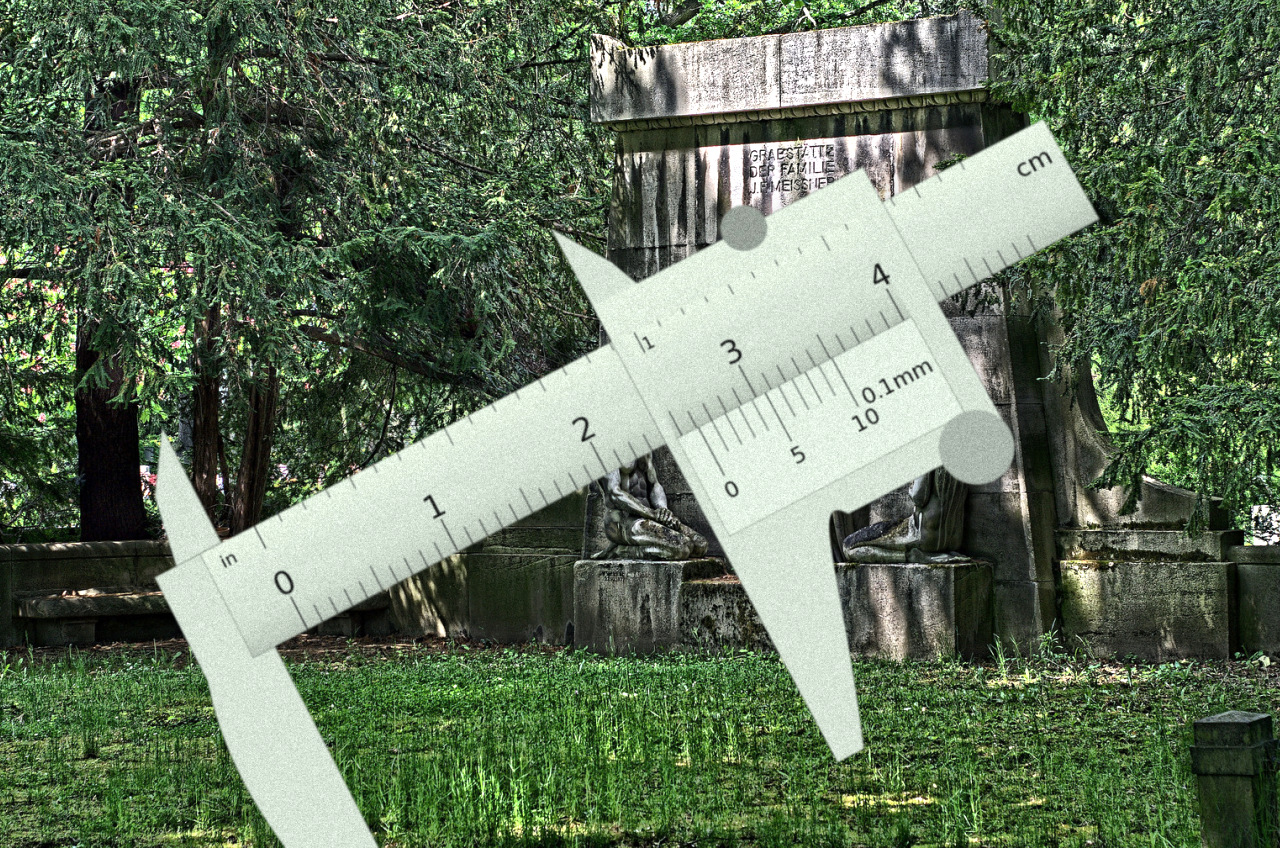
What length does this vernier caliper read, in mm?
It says 26.1 mm
